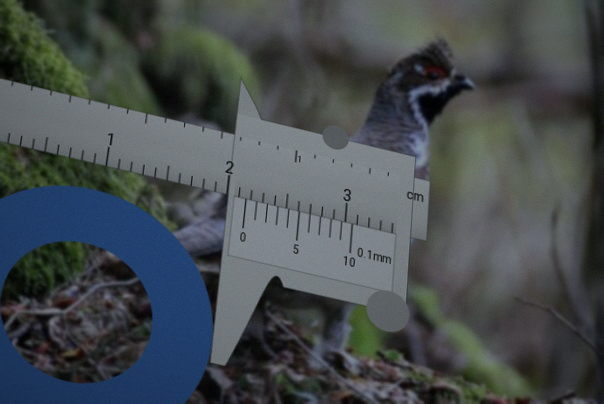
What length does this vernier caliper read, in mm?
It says 21.6 mm
